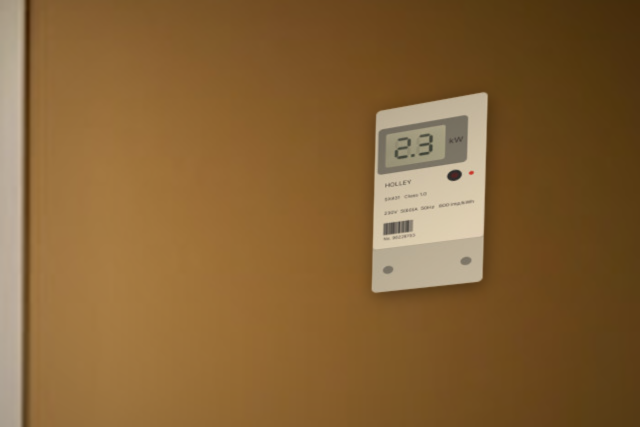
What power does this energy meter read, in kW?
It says 2.3 kW
